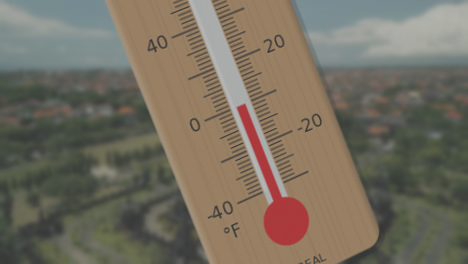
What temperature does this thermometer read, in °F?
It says 0 °F
